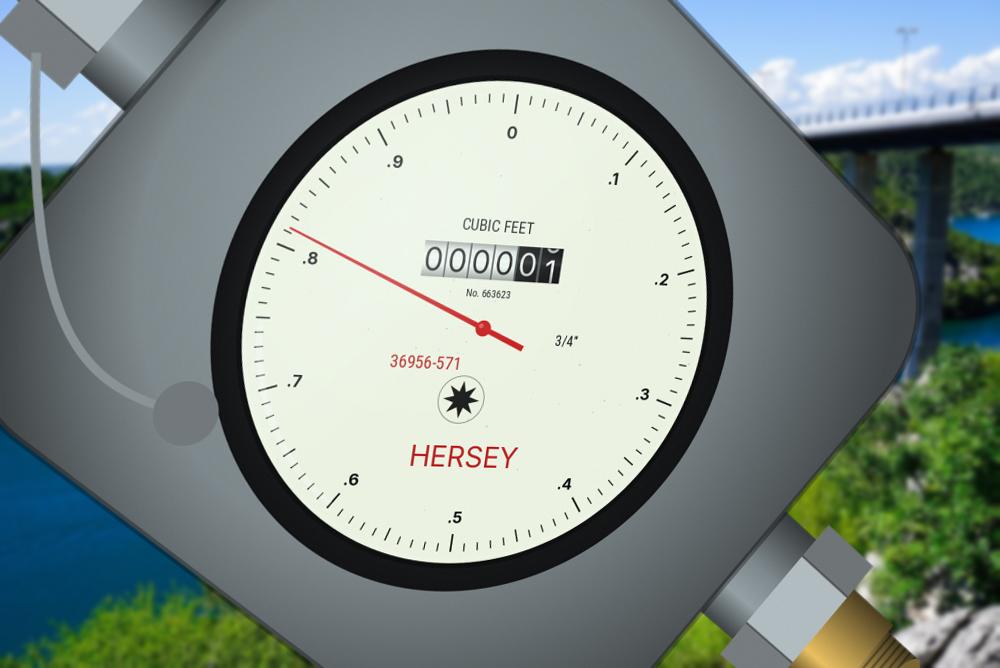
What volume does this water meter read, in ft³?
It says 0.81 ft³
